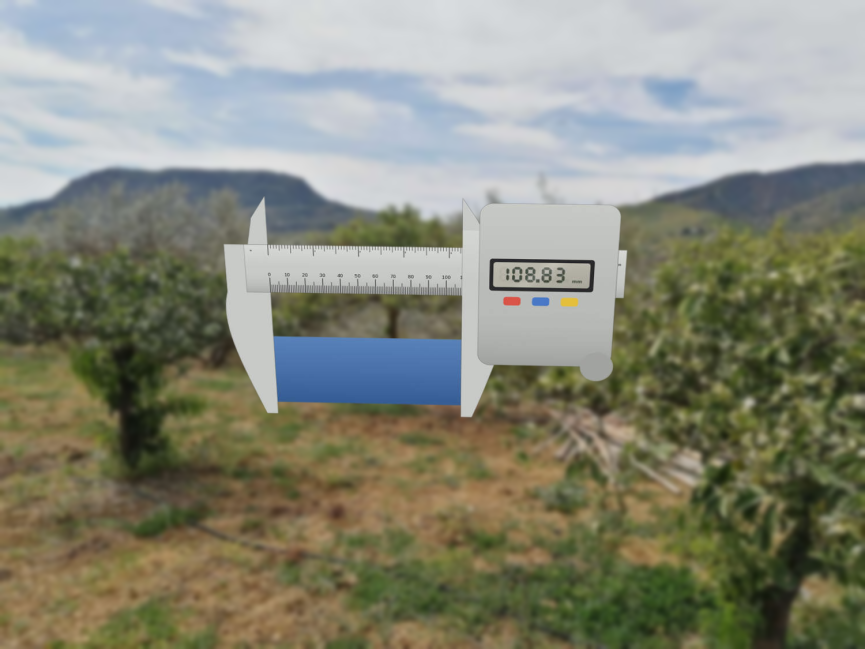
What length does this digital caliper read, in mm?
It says 108.83 mm
